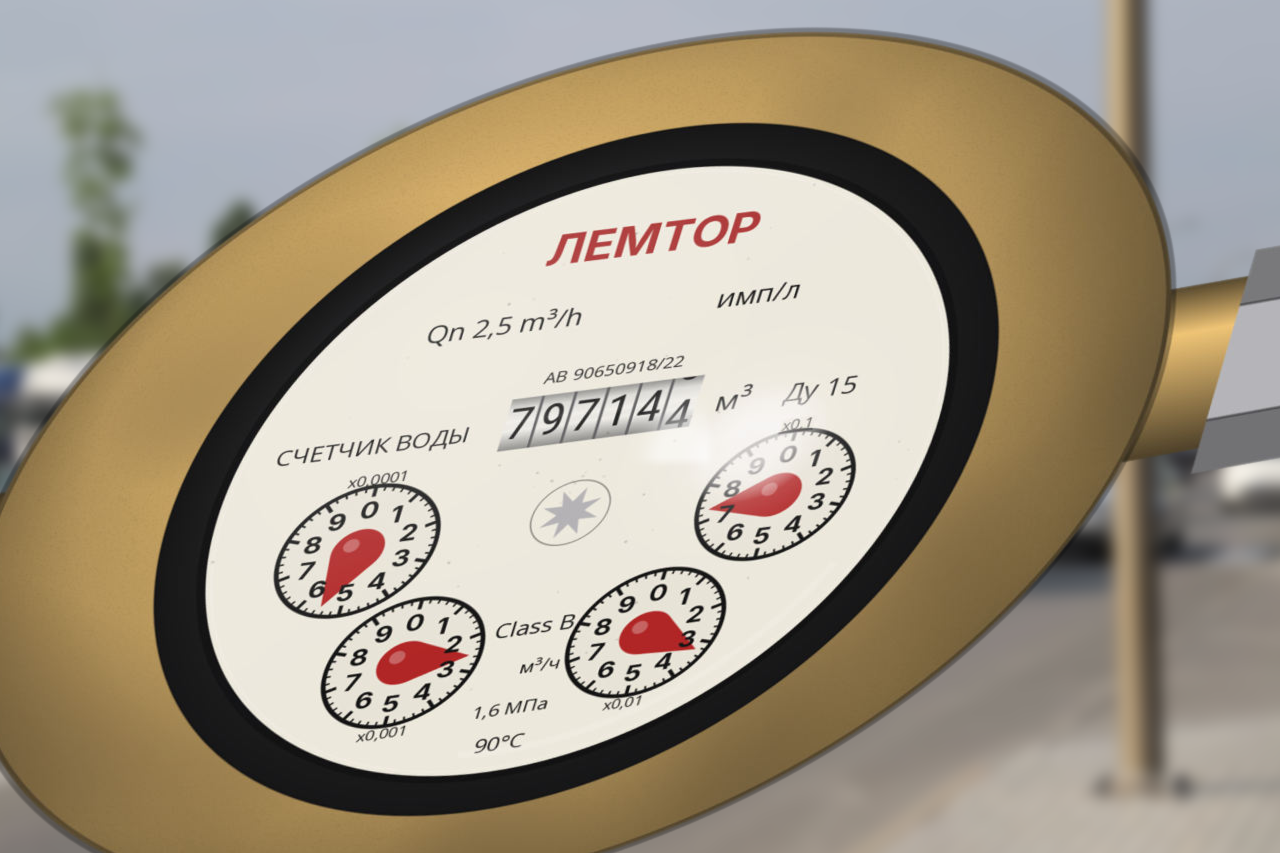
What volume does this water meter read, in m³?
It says 797143.7325 m³
